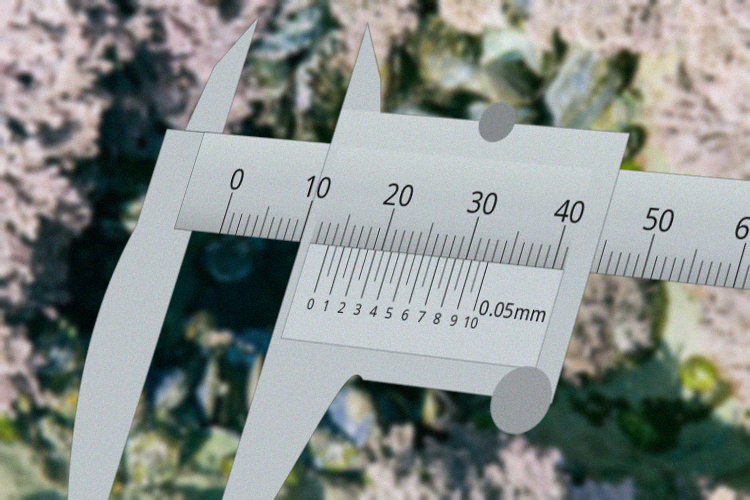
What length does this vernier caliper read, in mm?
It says 13.6 mm
